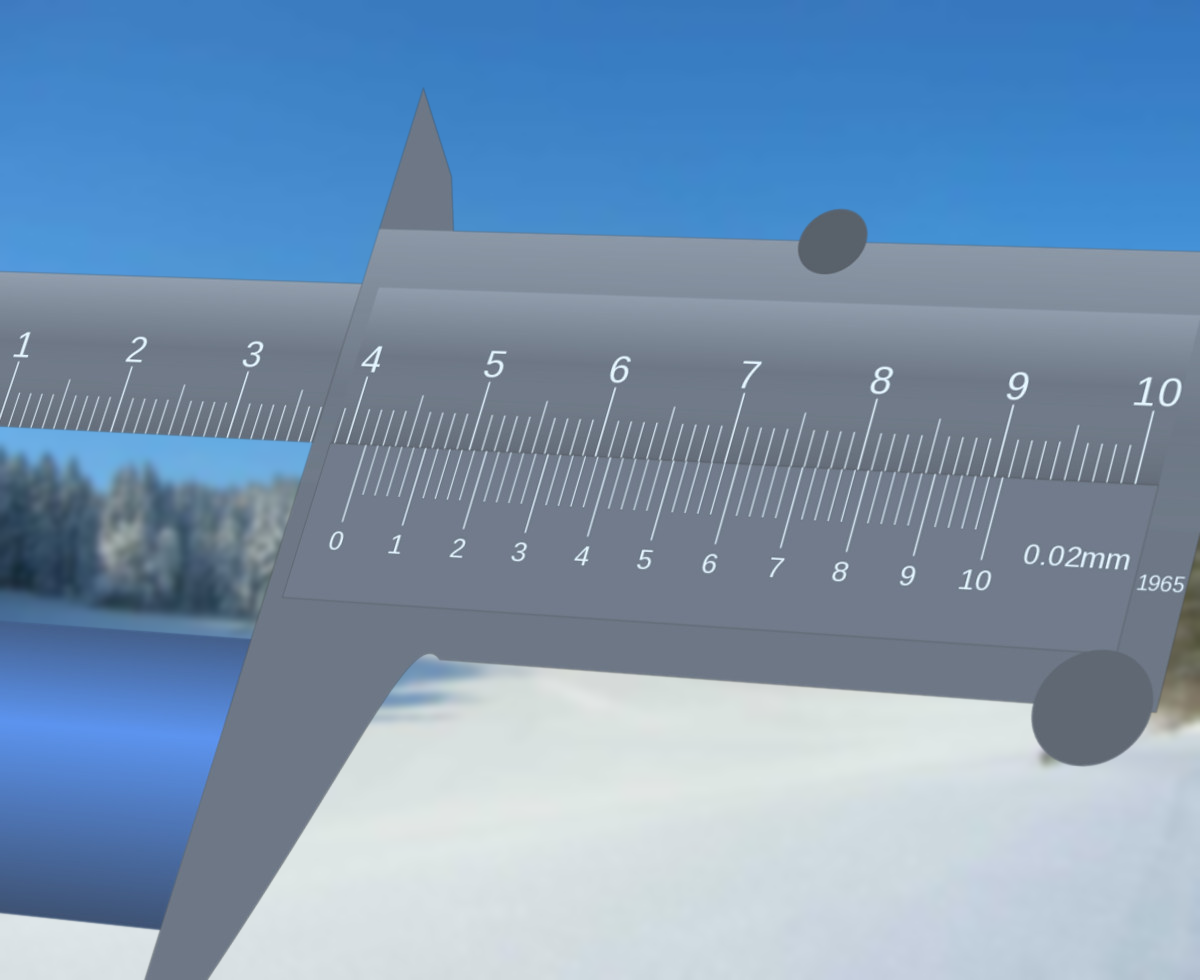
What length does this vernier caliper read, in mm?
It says 41.6 mm
